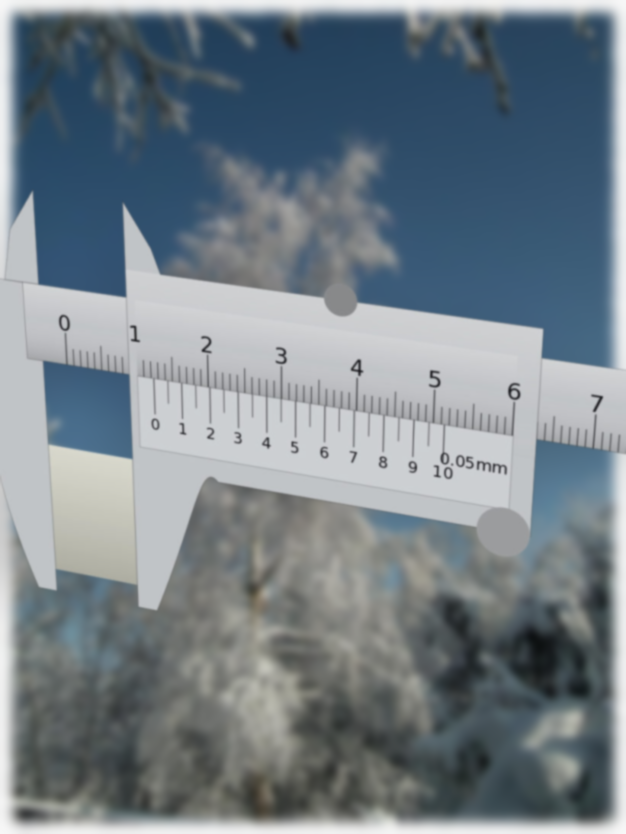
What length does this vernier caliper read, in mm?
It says 12.4 mm
